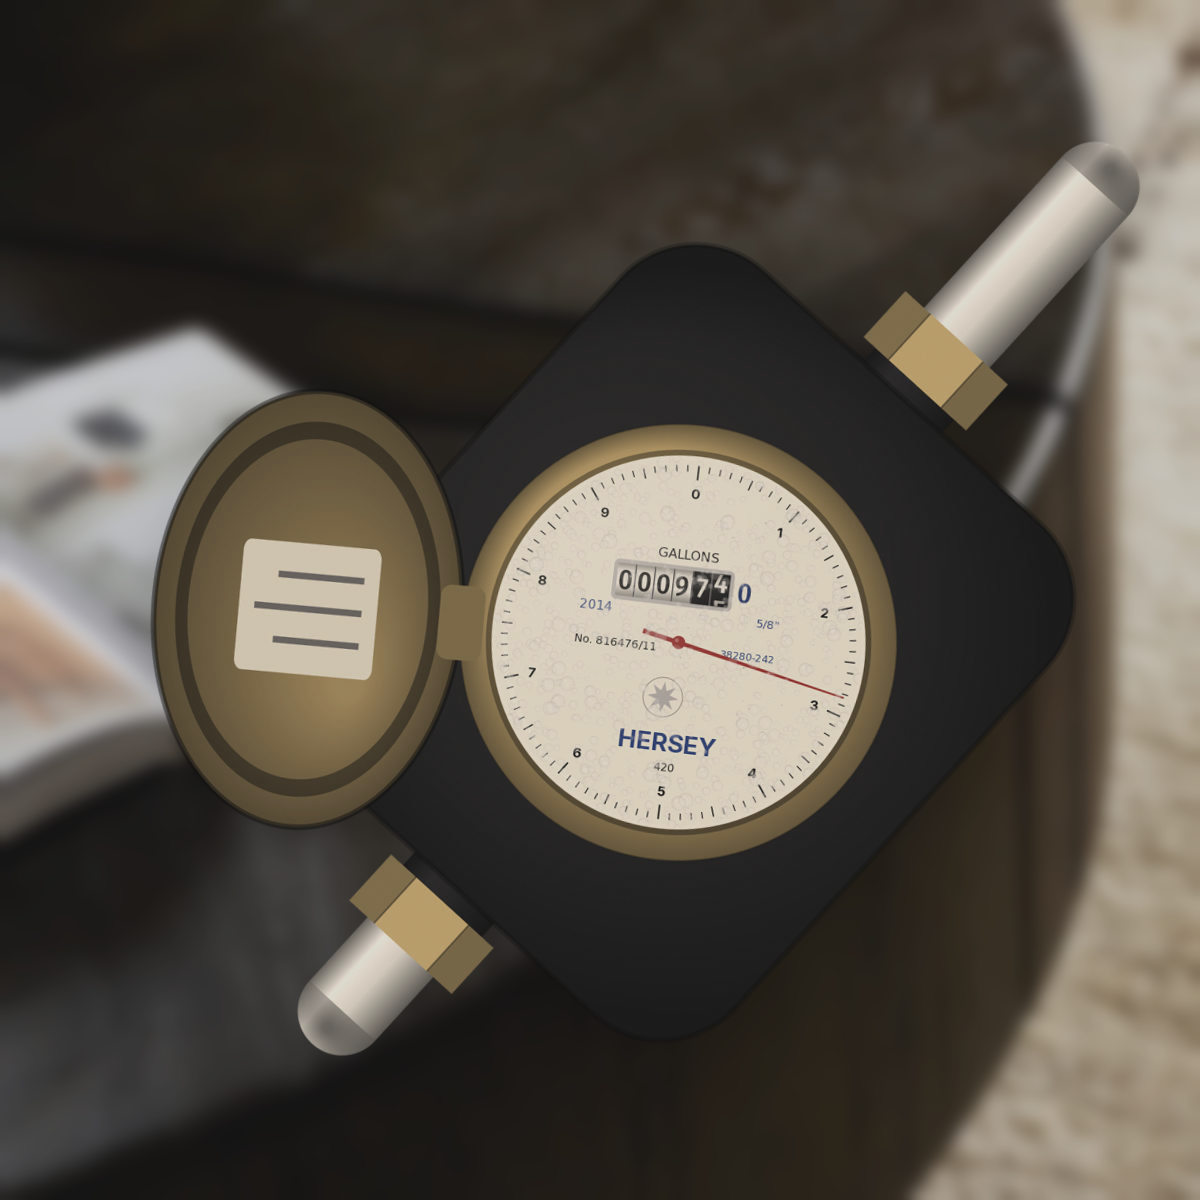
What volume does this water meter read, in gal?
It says 9742.8 gal
